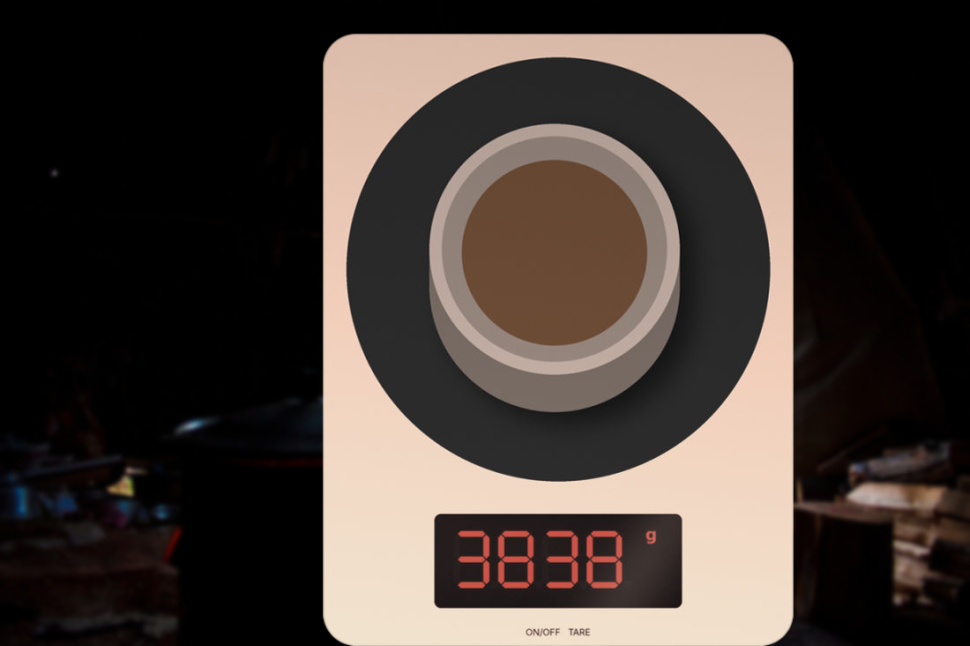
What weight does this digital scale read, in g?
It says 3838 g
